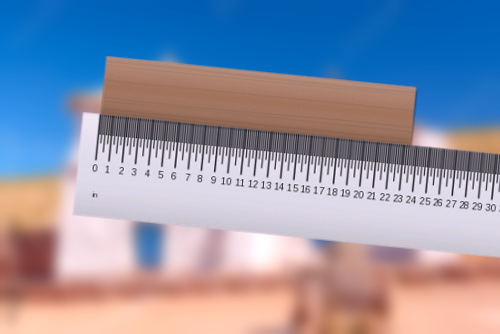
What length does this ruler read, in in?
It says 23.5 in
